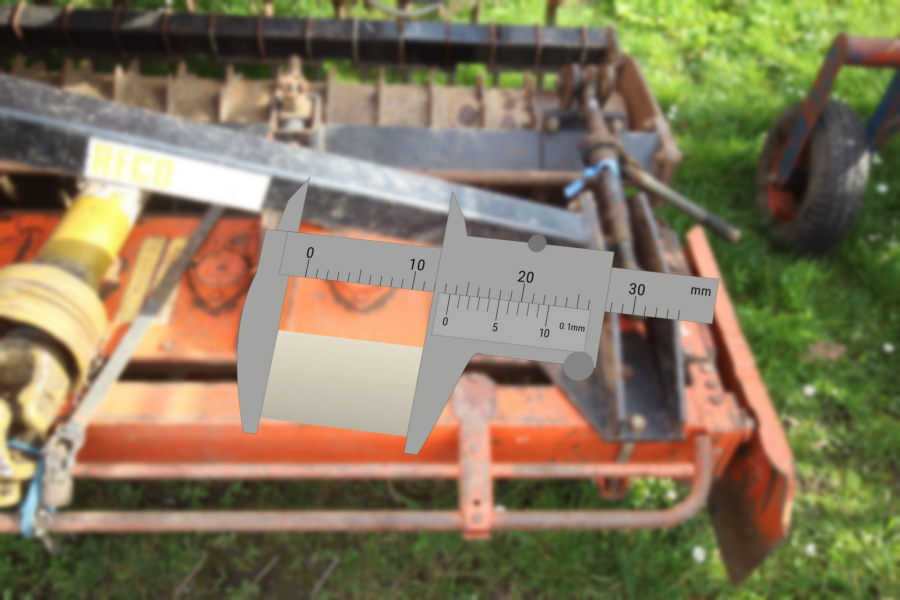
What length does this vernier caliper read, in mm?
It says 13.5 mm
